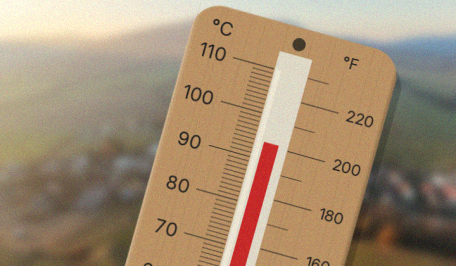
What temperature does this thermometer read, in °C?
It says 94 °C
